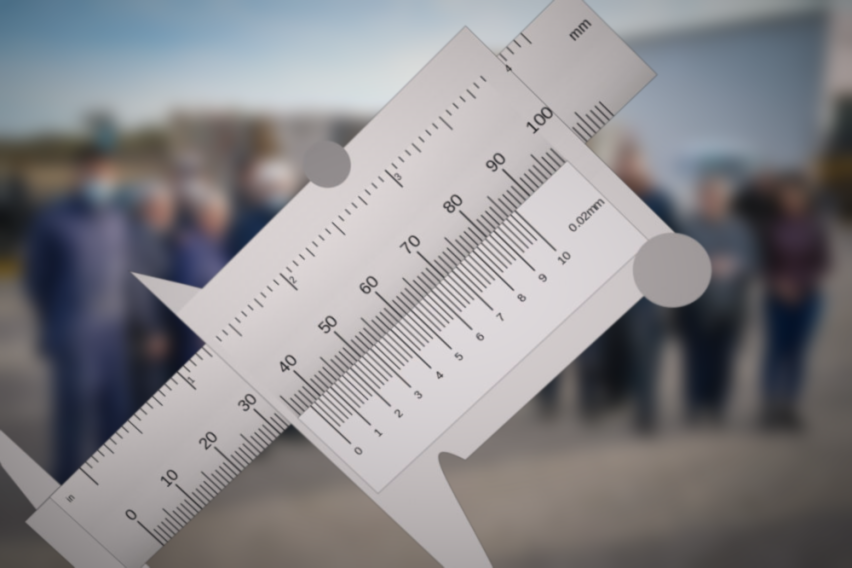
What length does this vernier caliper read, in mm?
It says 37.5 mm
